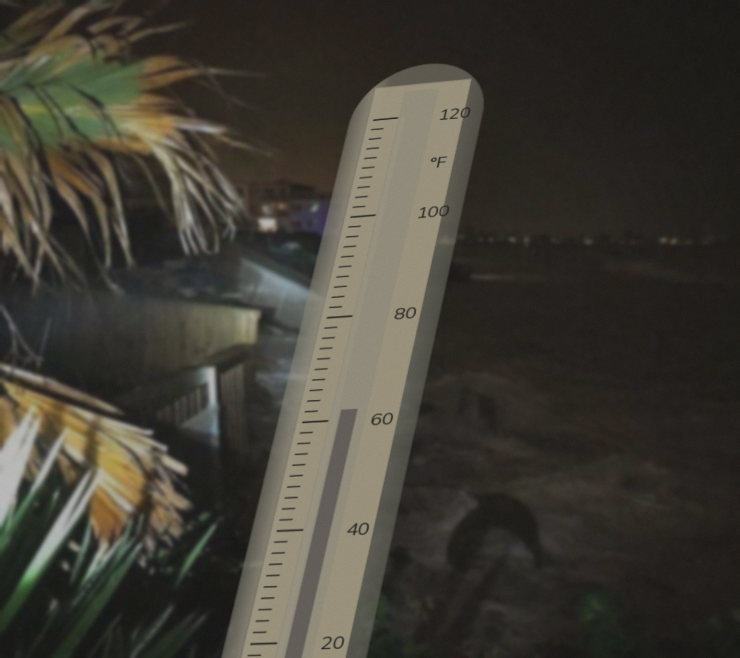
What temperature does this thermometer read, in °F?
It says 62 °F
